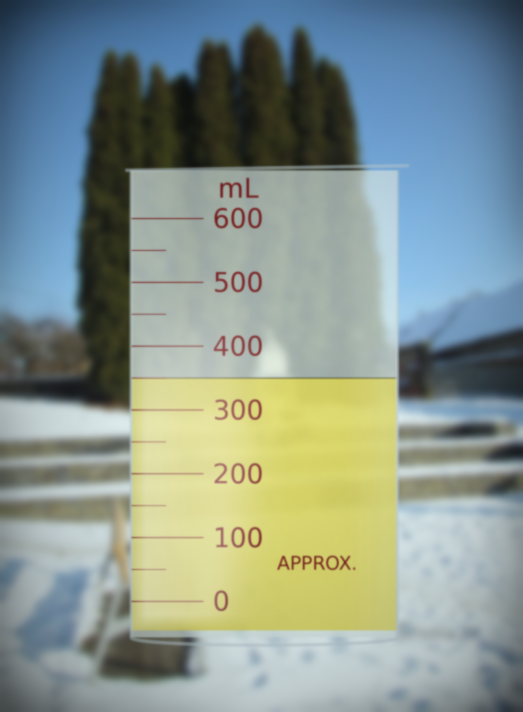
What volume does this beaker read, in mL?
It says 350 mL
